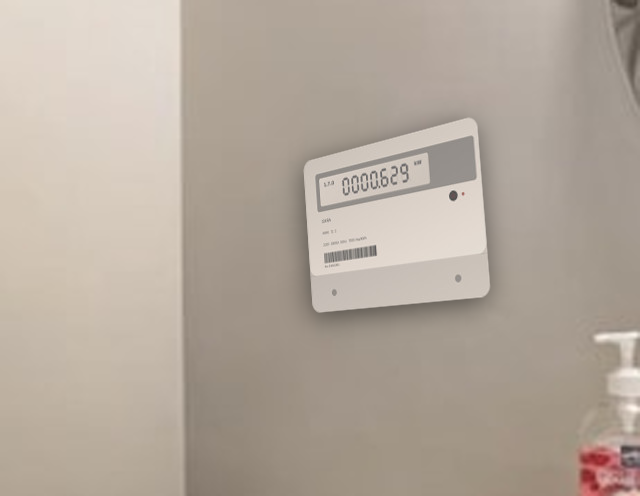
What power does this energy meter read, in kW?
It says 0.629 kW
